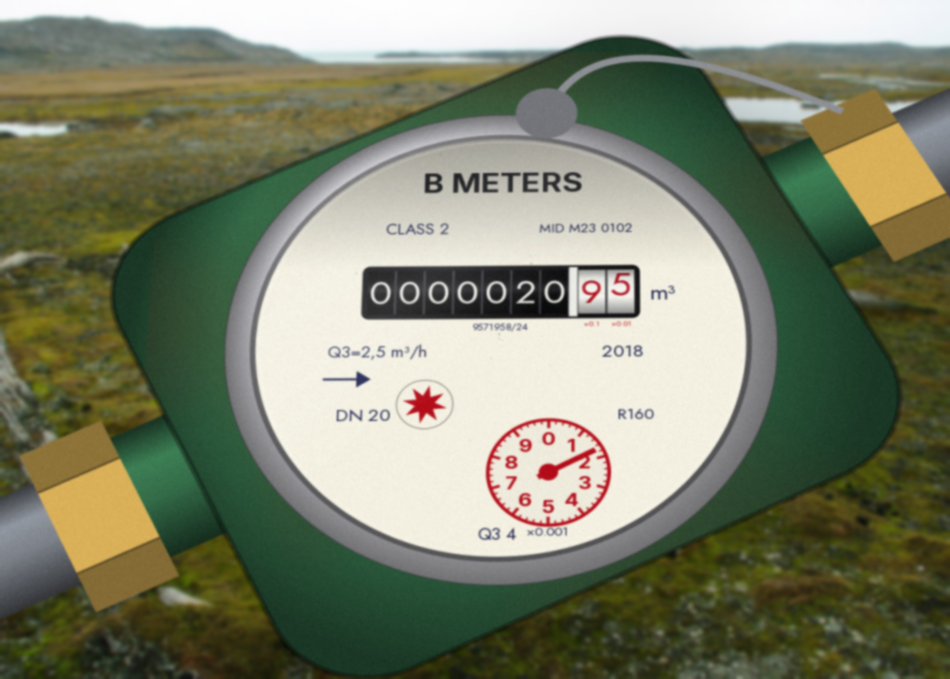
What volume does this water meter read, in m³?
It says 20.951 m³
